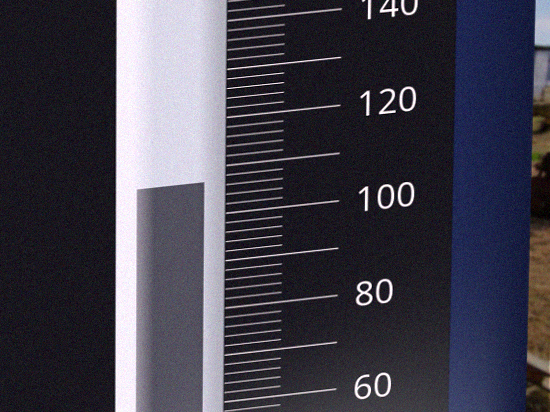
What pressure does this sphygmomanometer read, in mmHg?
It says 107 mmHg
